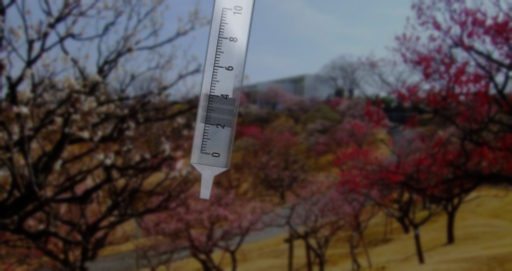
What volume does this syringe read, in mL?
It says 2 mL
